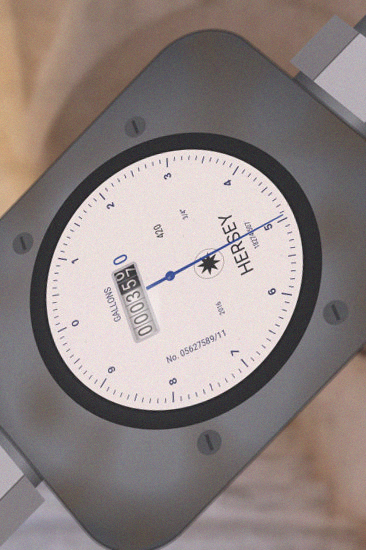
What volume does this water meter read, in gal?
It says 3564.9 gal
